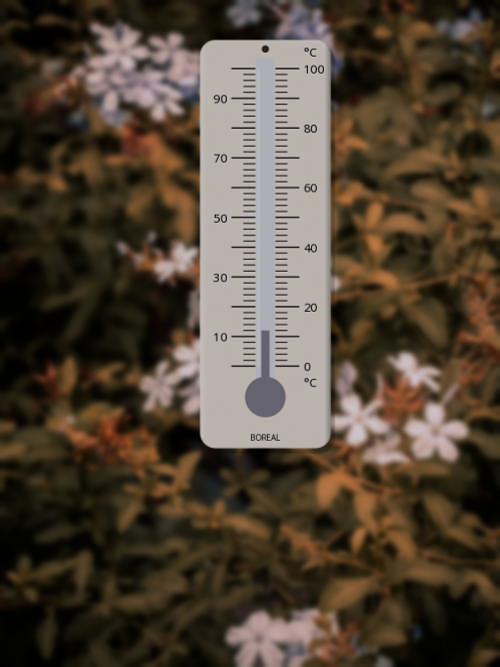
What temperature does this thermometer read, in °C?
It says 12 °C
